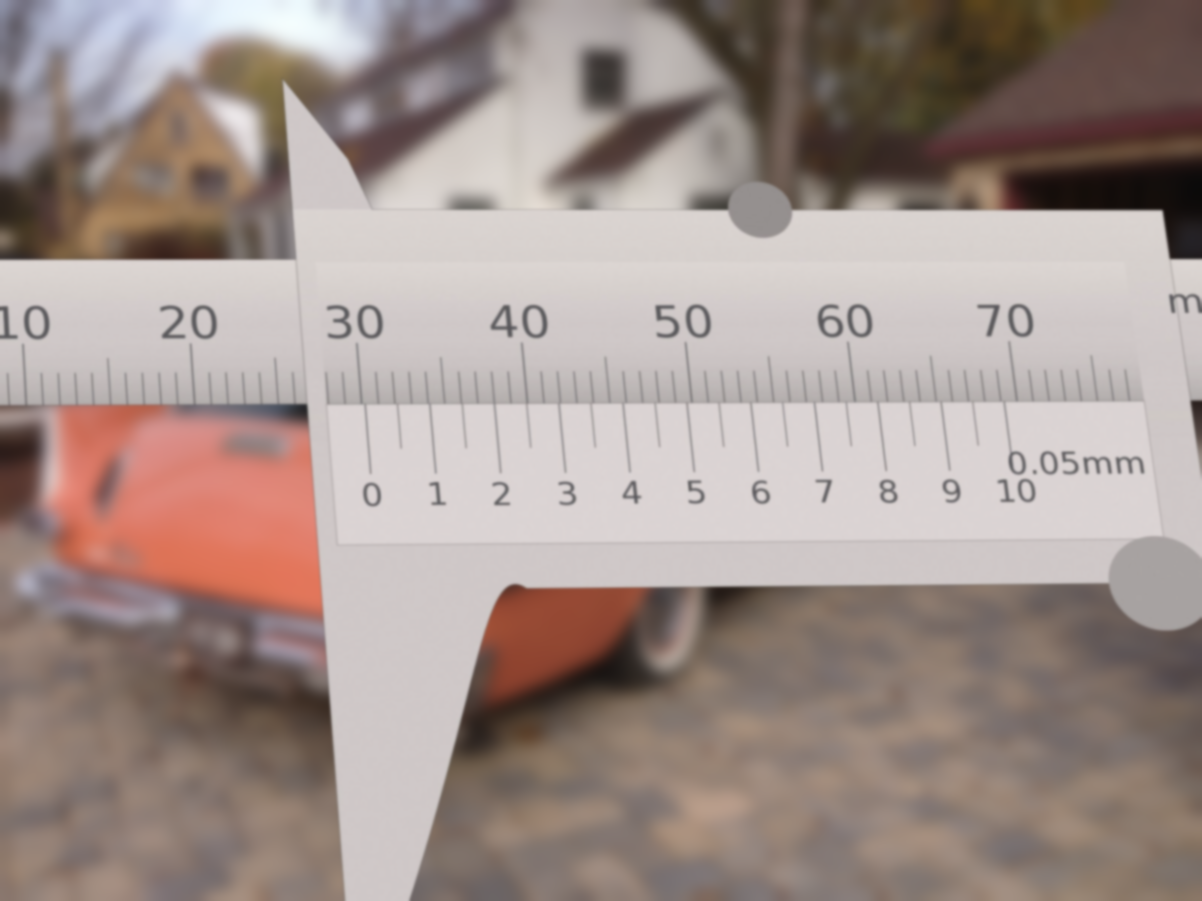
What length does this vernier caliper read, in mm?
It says 30.2 mm
